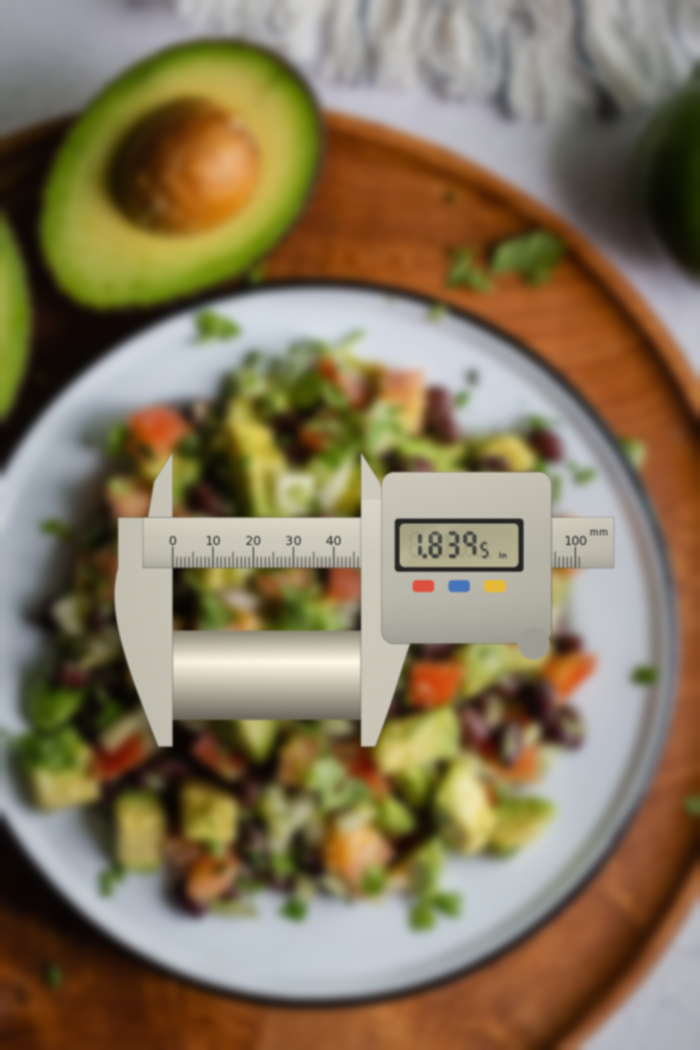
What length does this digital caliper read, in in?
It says 1.8395 in
